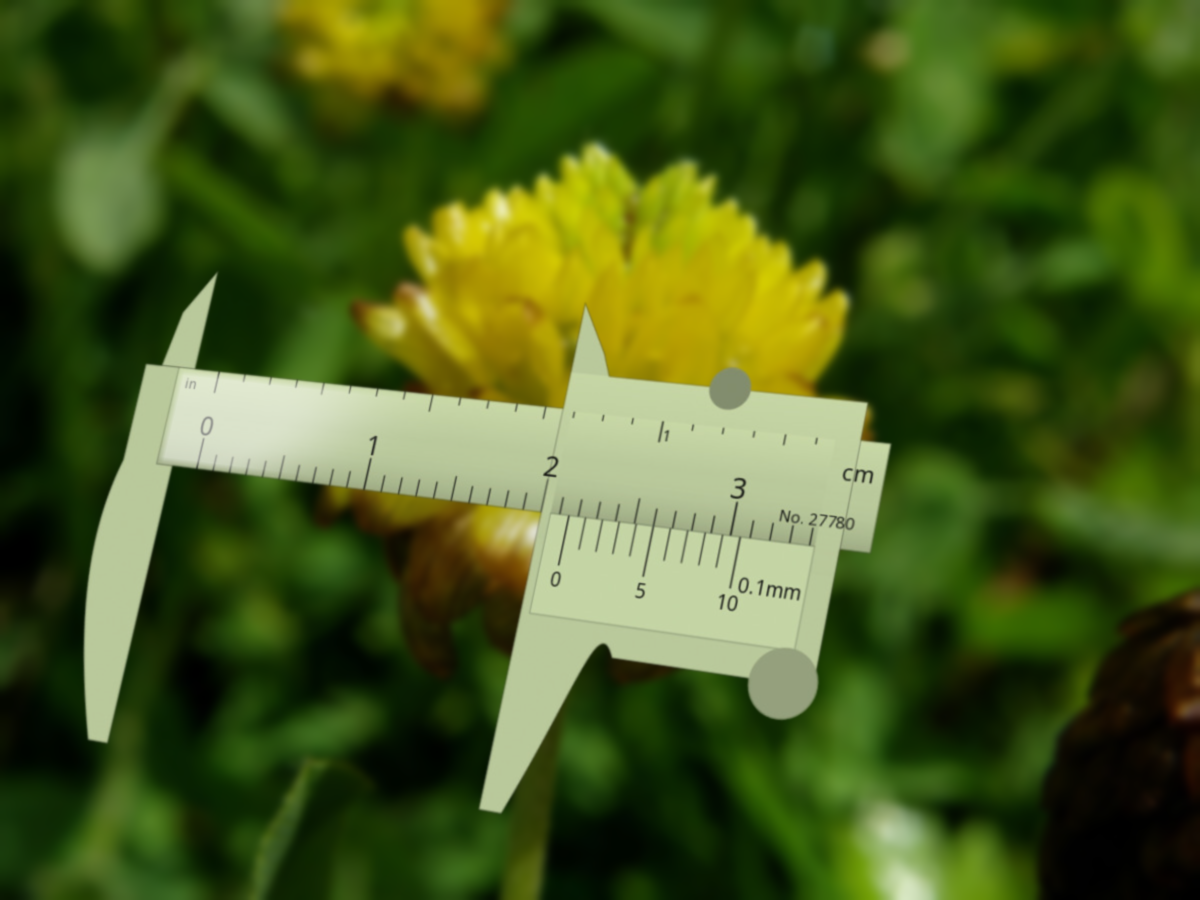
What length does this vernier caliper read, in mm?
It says 21.5 mm
